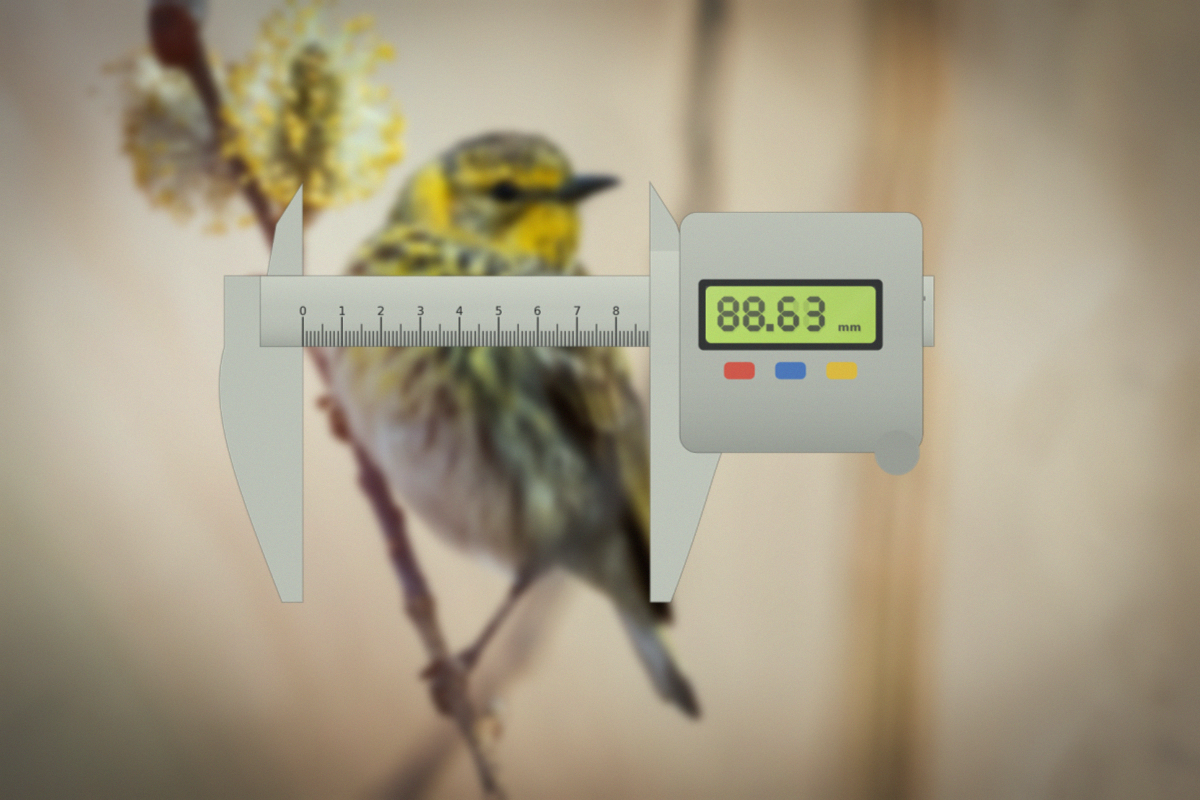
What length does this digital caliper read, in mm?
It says 88.63 mm
